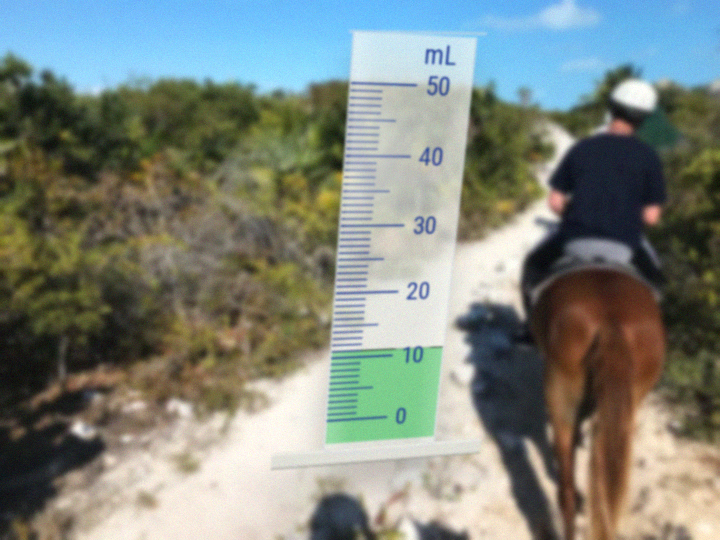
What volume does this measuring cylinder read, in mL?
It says 11 mL
